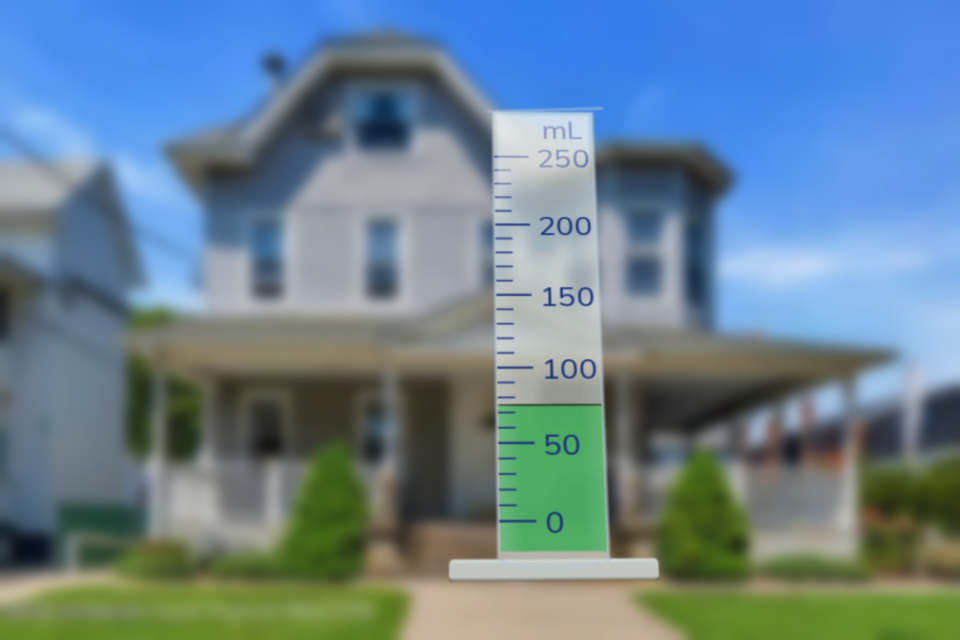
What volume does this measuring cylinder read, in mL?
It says 75 mL
